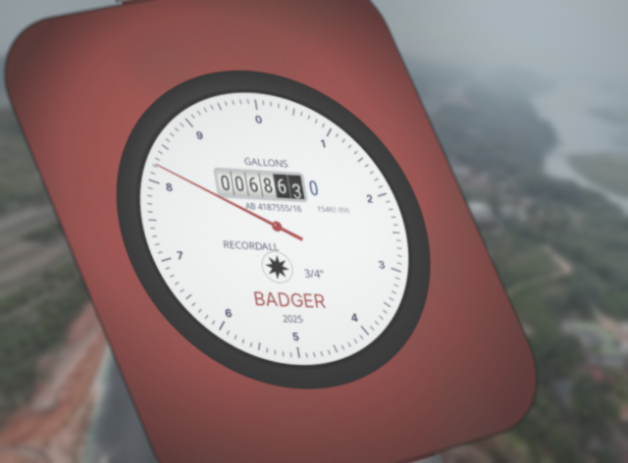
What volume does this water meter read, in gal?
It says 68628.2 gal
